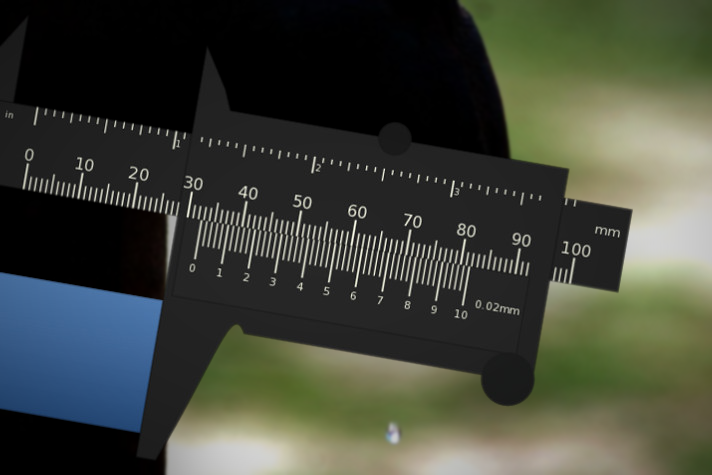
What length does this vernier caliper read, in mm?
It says 32.6 mm
